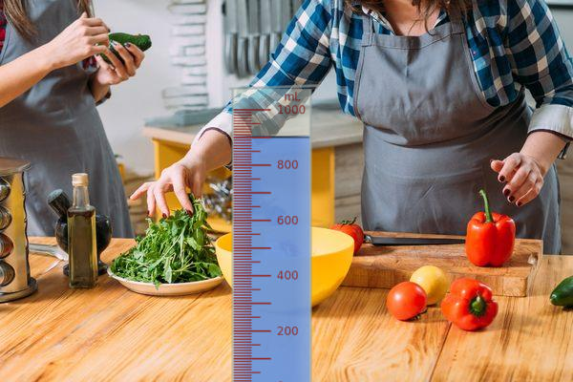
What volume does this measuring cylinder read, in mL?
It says 900 mL
